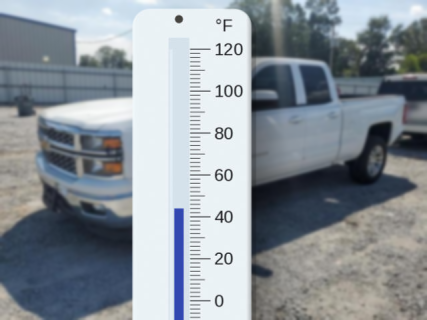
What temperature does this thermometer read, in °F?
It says 44 °F
